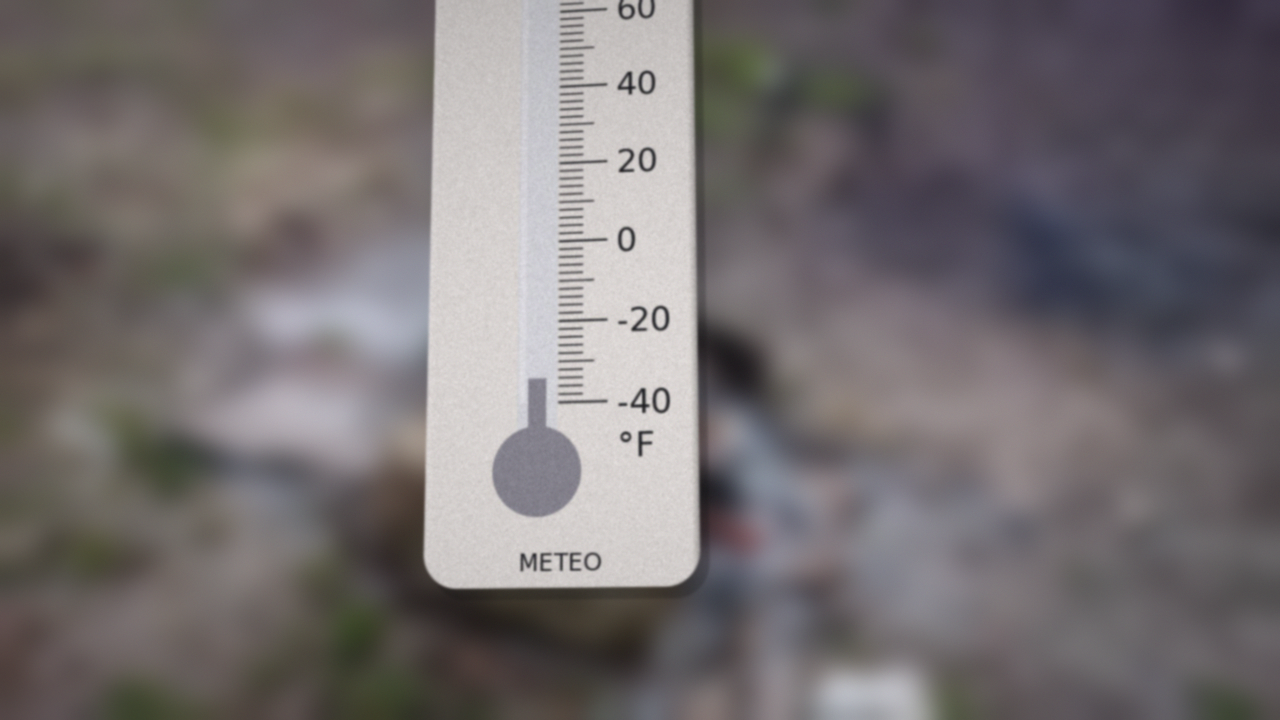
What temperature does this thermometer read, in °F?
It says -34 °F
